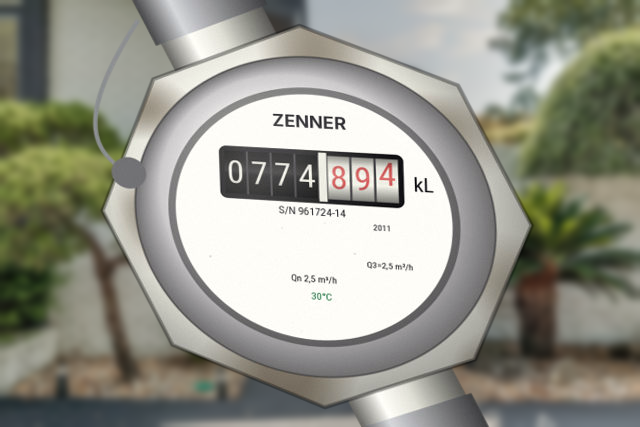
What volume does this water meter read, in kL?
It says 774.894 kL
